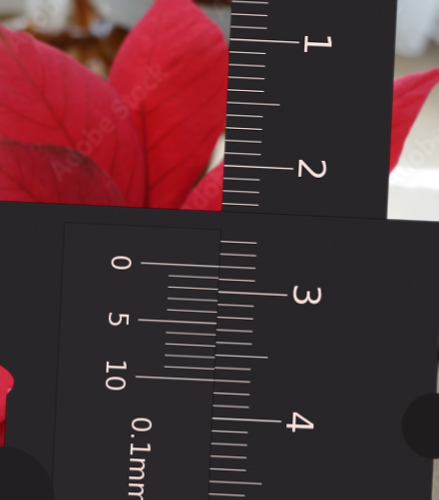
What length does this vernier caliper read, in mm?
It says 28.0 mm
